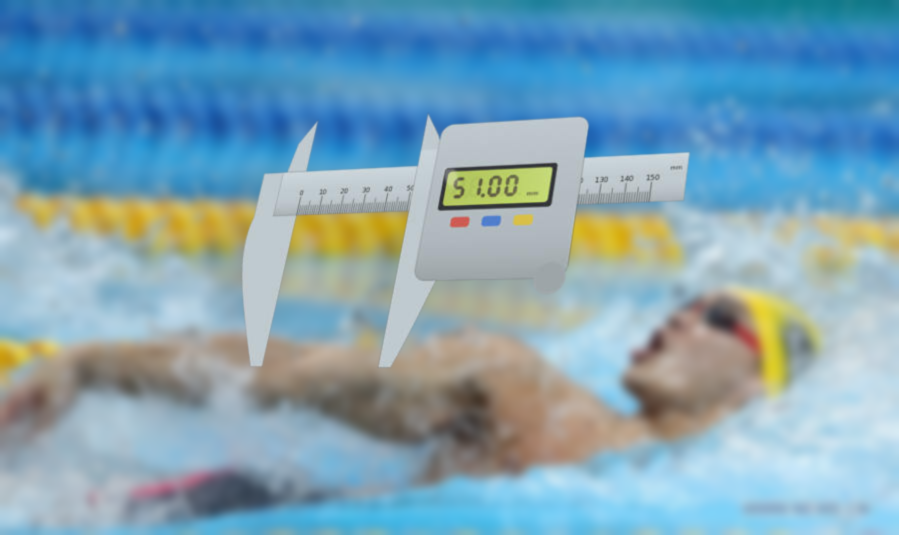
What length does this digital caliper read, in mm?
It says 51.00 mm
